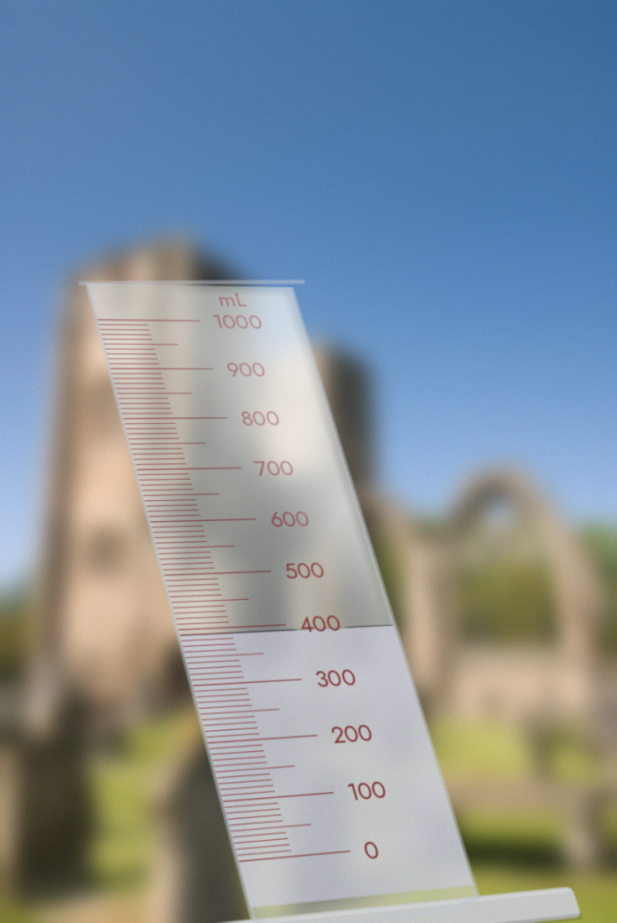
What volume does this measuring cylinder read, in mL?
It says 390 mL
